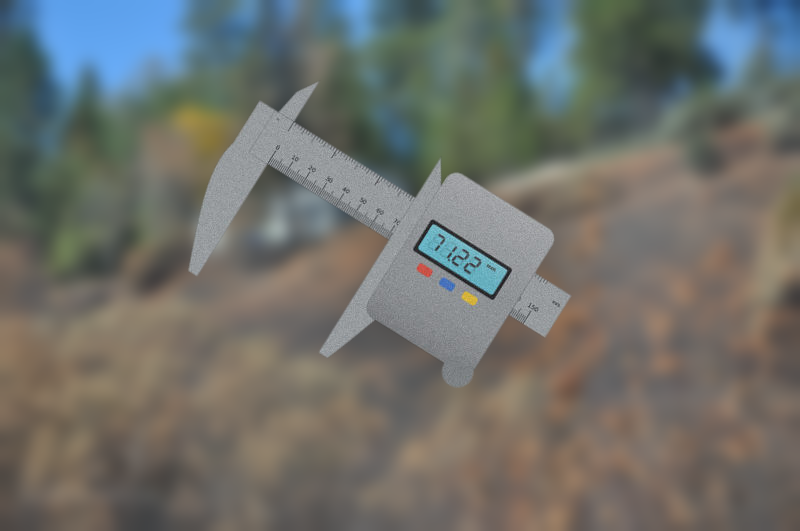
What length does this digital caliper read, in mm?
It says 71.22 mm
